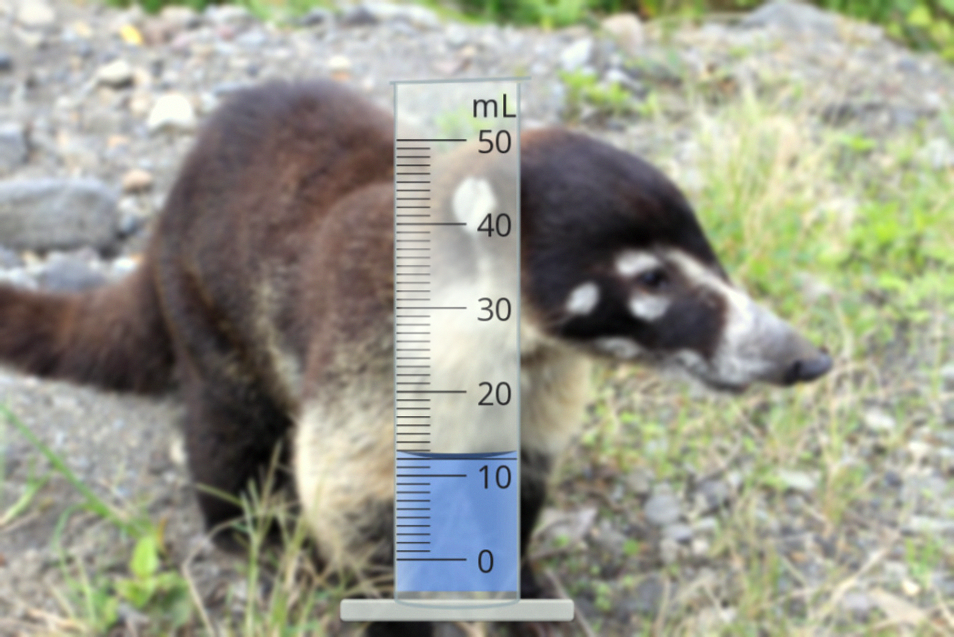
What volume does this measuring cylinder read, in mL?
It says 12 mL
